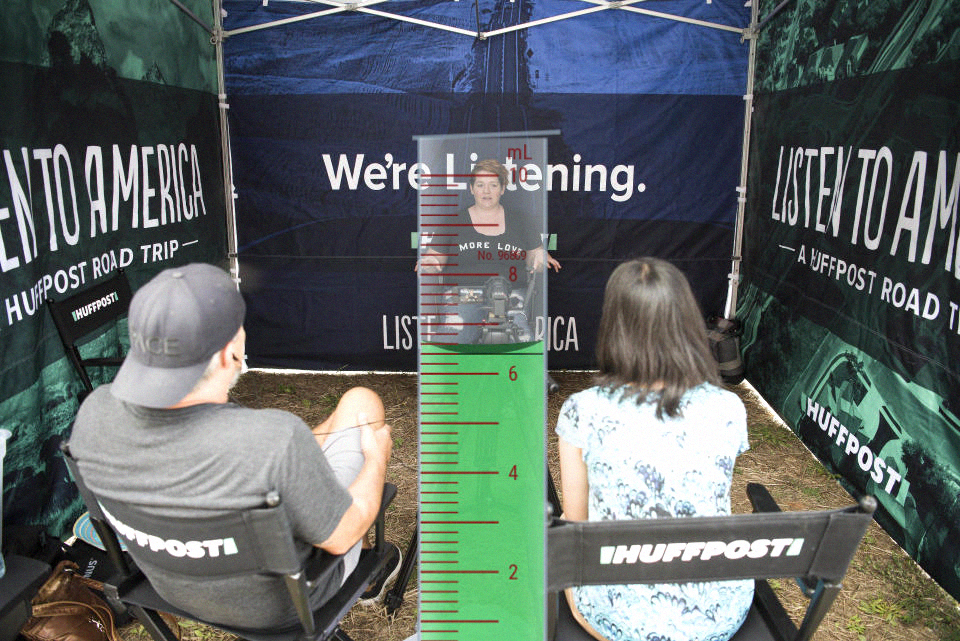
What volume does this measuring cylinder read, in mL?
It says 6.4 mL
